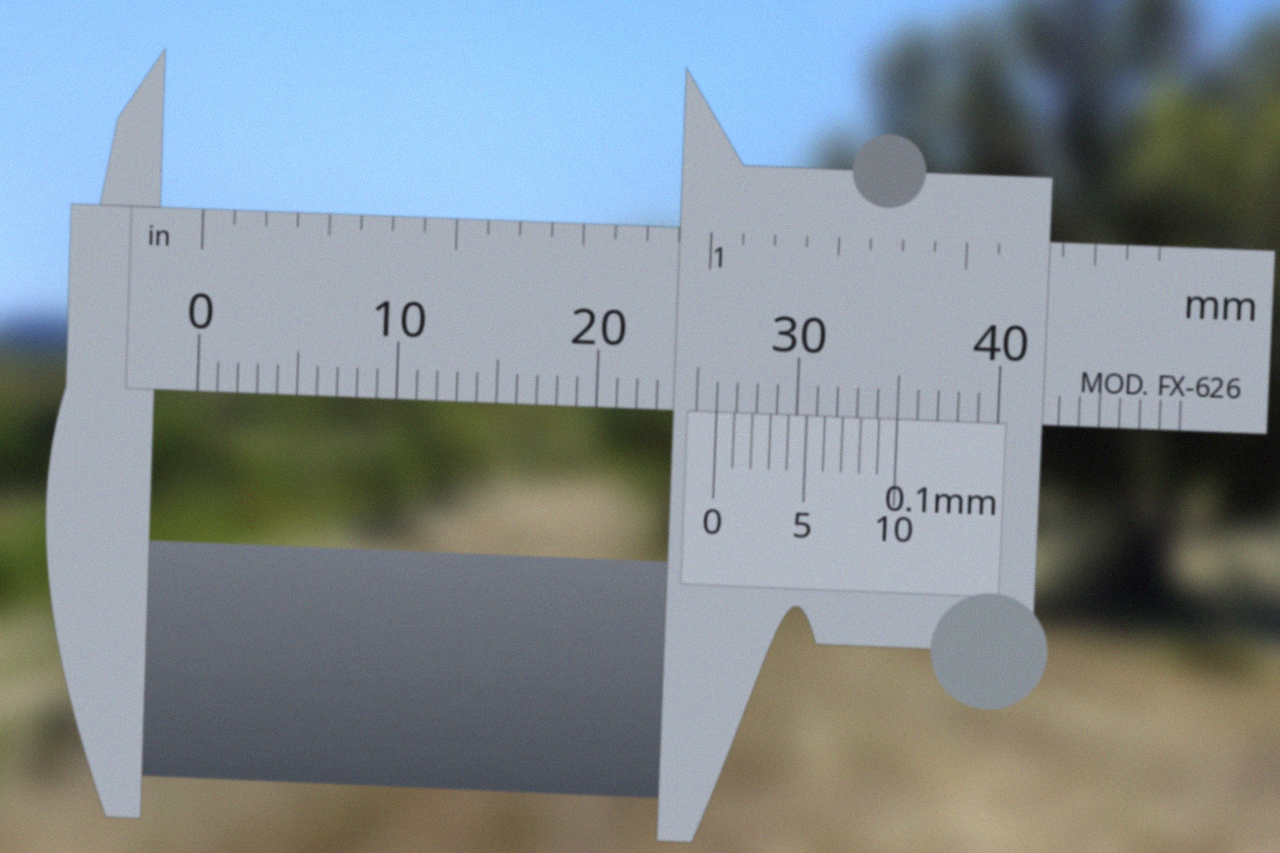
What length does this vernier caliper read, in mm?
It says 26.0 mm
